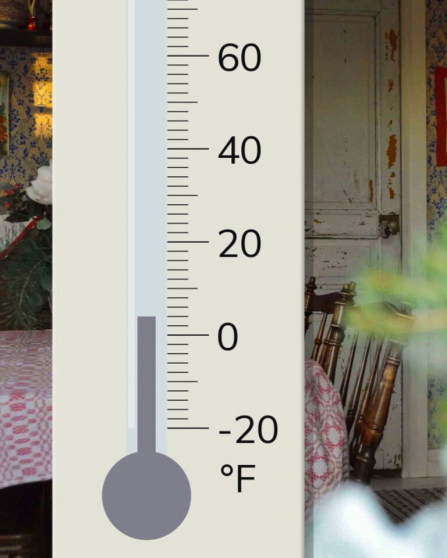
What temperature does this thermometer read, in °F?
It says 4 °F
